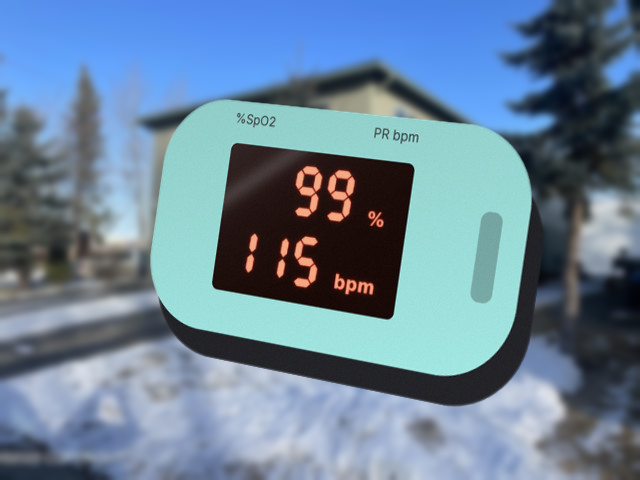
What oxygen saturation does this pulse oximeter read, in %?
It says 99 %
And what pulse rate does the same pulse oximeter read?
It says 115 bpm
